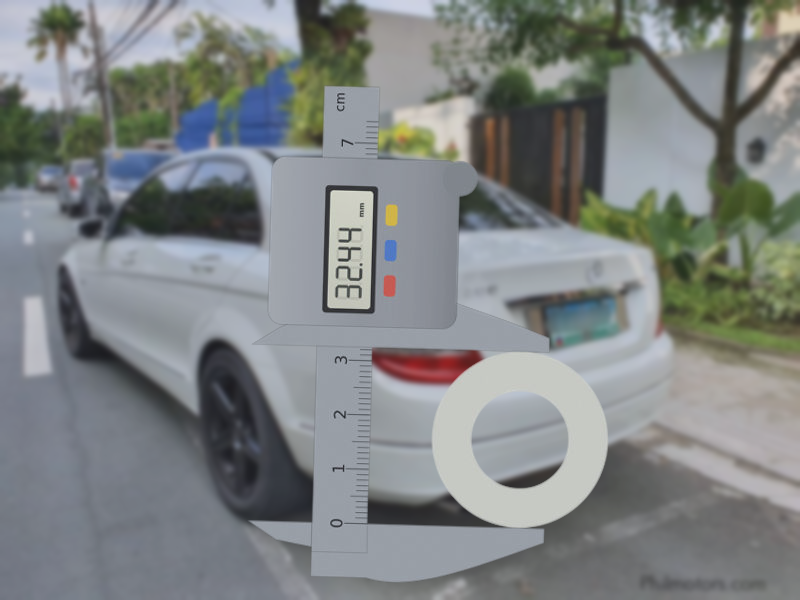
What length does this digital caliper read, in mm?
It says 32.44 mm
